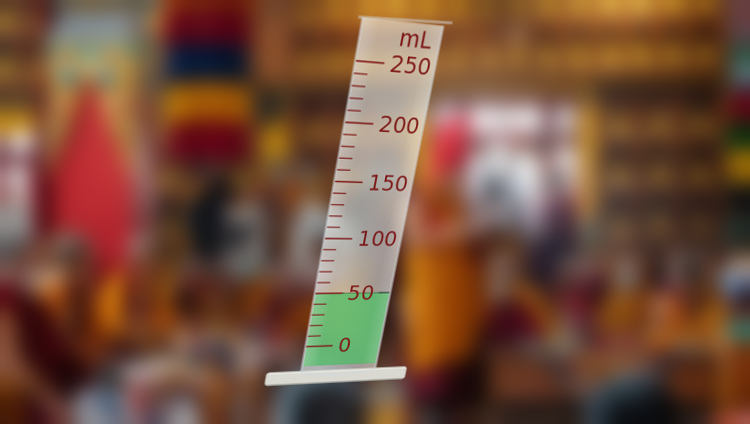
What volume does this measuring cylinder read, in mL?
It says 50 mL
